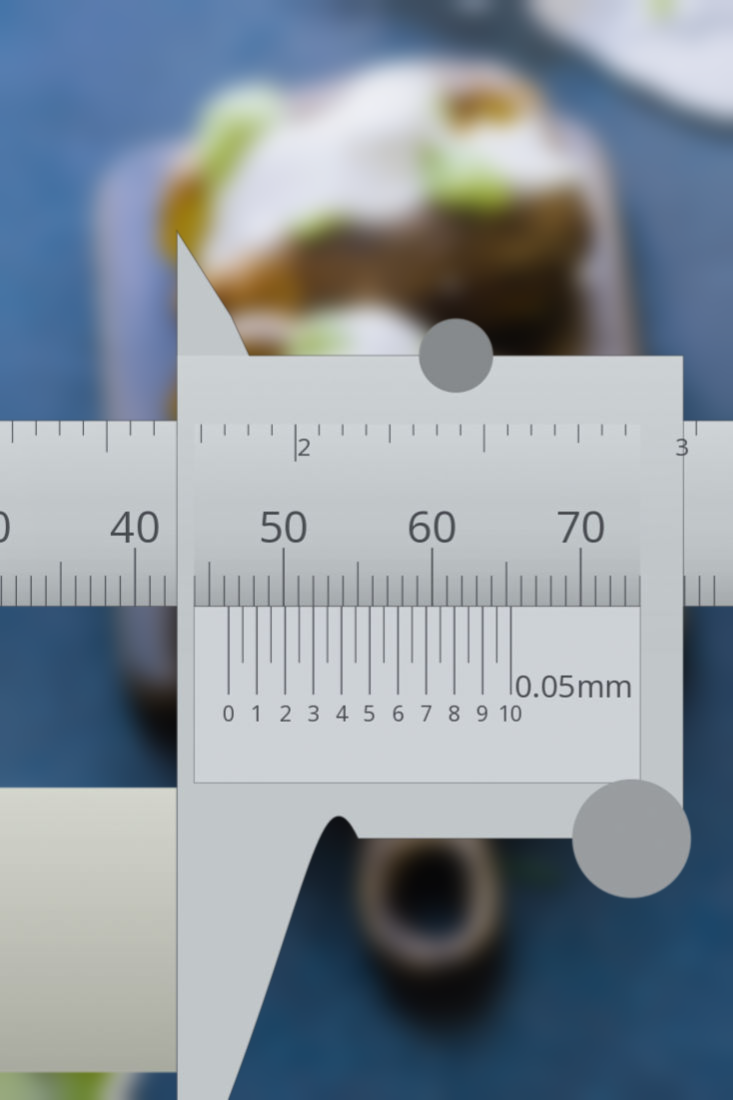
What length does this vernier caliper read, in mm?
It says 46.3 mm
